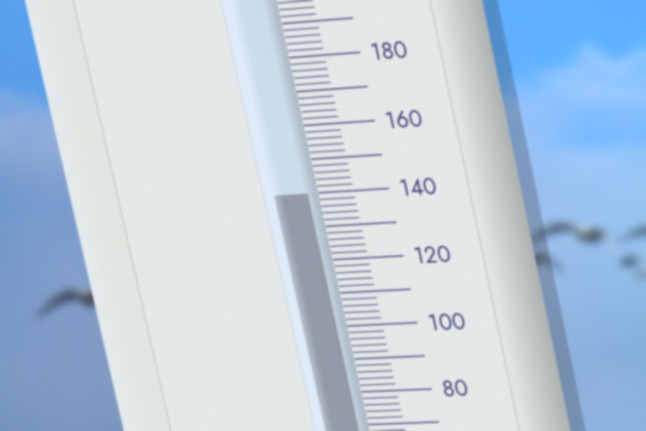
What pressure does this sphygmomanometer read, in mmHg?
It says 140 mmHg
